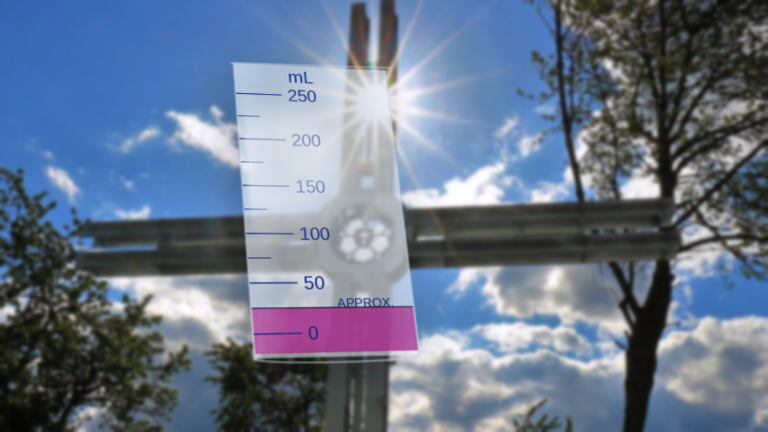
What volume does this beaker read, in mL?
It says 25 mL
